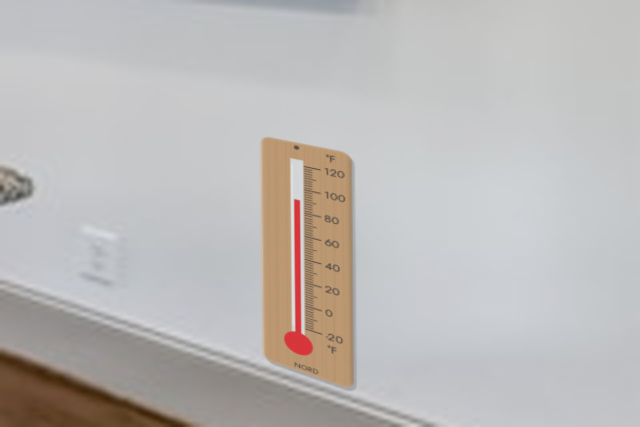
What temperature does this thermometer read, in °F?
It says 90 °F
